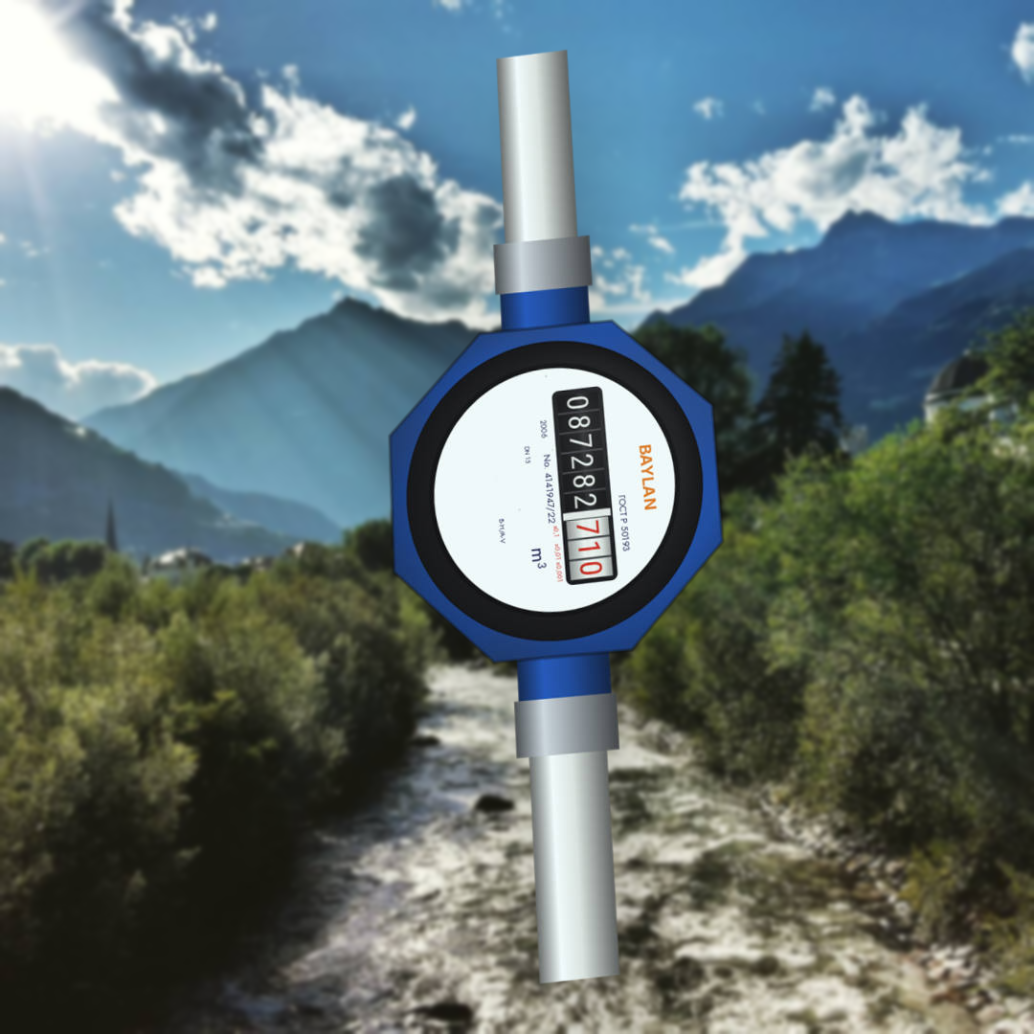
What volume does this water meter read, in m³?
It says 87282.710 m³
